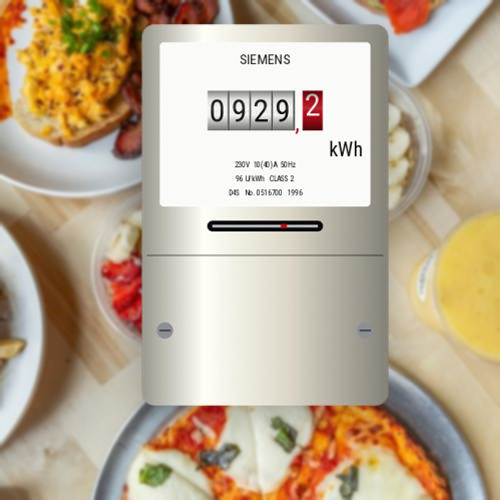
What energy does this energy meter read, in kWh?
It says 929.2 kWh
